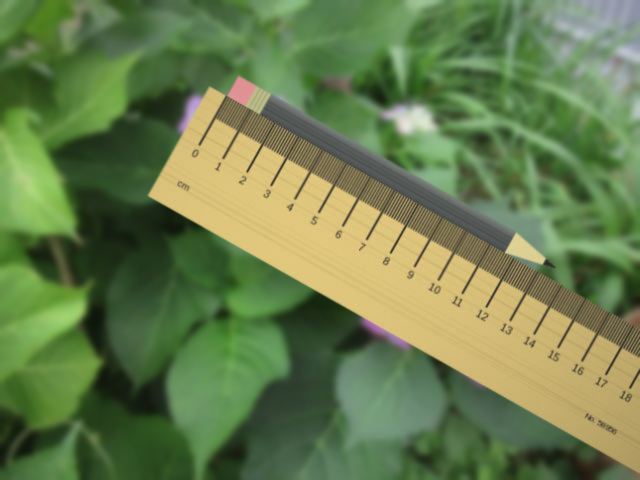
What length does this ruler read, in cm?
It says 13.5 cm
